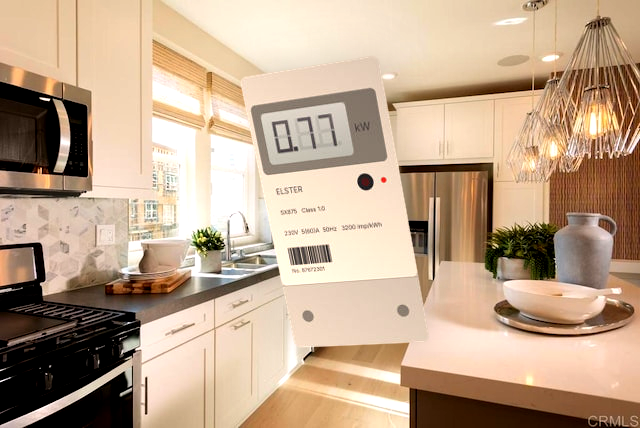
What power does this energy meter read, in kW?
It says 0.77 kW
